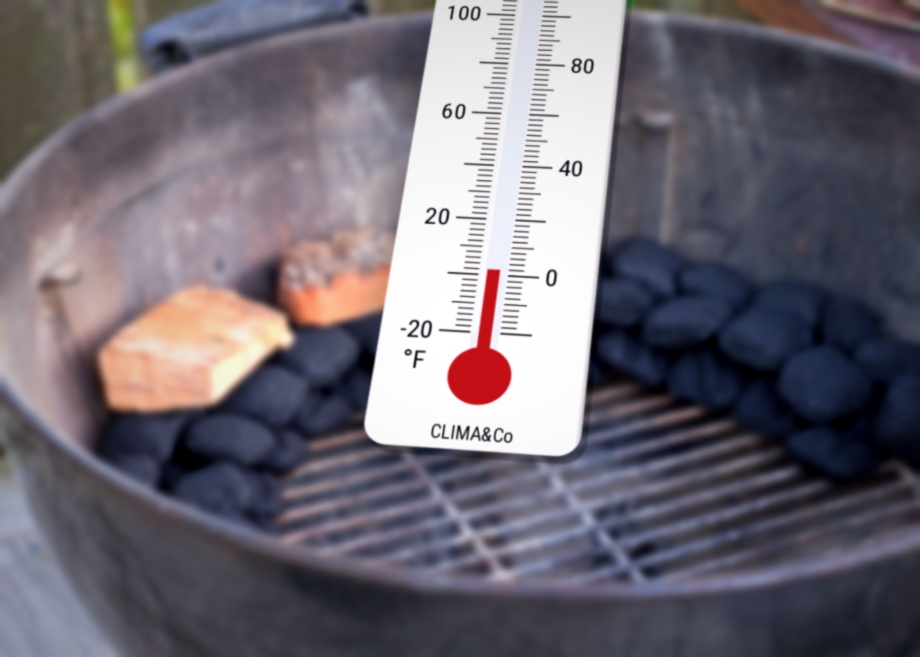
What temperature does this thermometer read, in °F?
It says 2 °F
